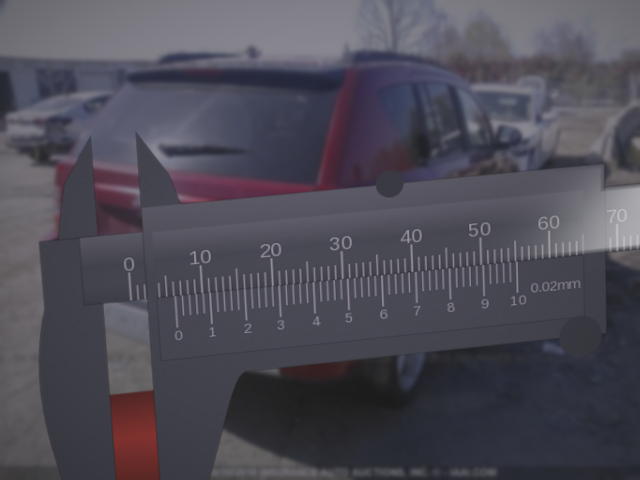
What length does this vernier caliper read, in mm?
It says 6.2 mm
